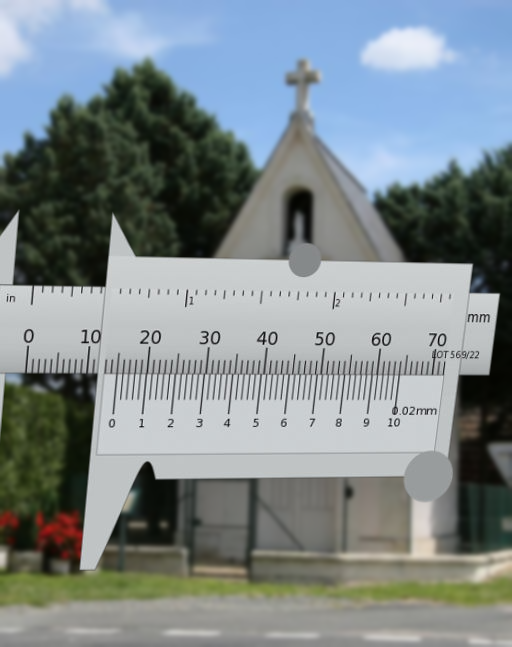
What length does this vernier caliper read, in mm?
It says 15.0 mm
